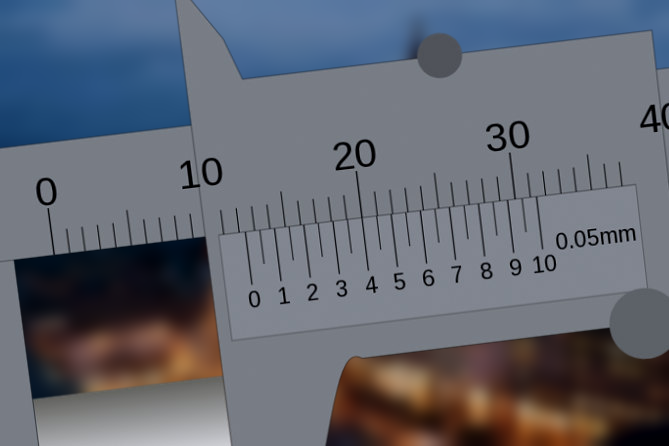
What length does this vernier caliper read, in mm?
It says 12.4 mm
